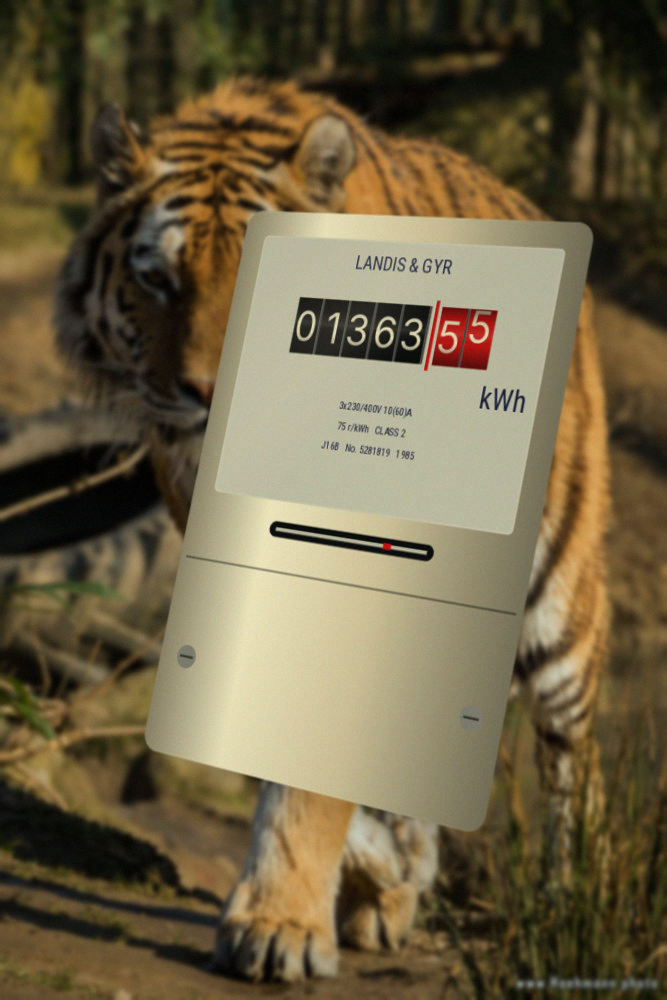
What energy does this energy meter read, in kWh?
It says 1363.55 kWh
